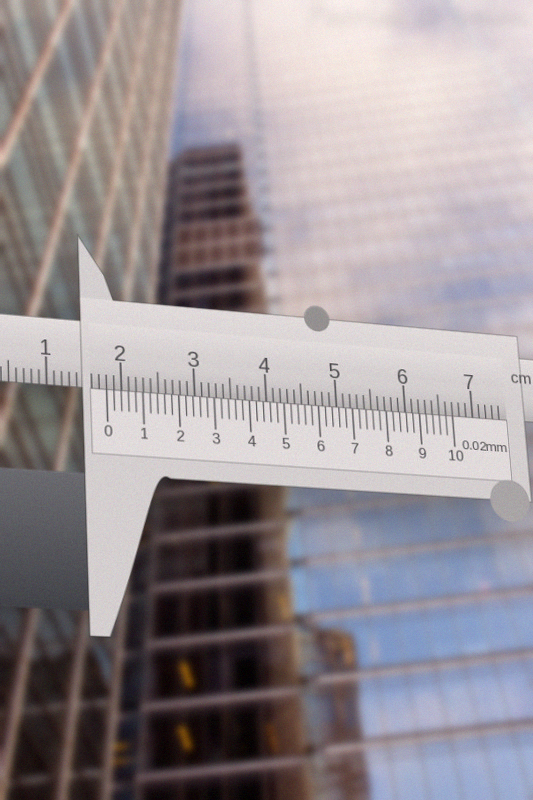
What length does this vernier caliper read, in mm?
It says 18.0 mm
